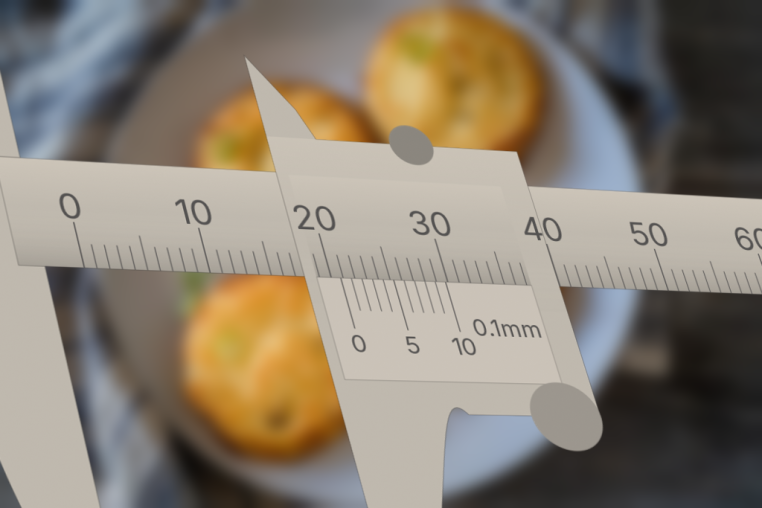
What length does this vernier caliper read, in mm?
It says 20.8 mm
